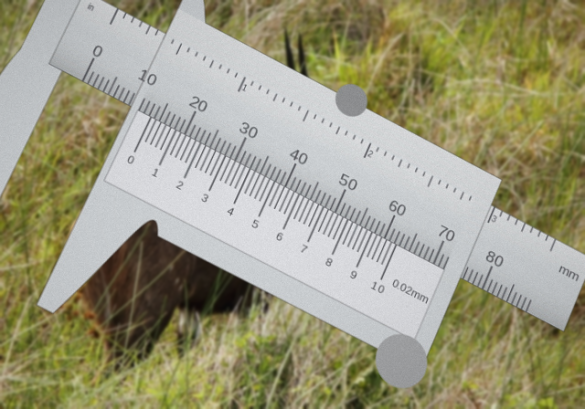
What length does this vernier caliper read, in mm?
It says 13.4 mm
